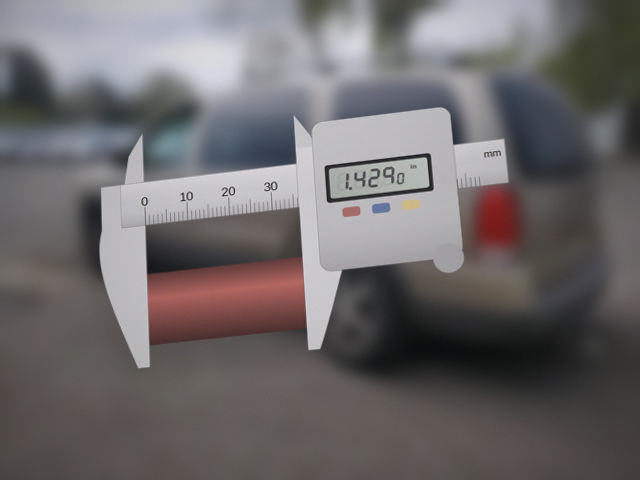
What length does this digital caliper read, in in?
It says 1.4290 in
